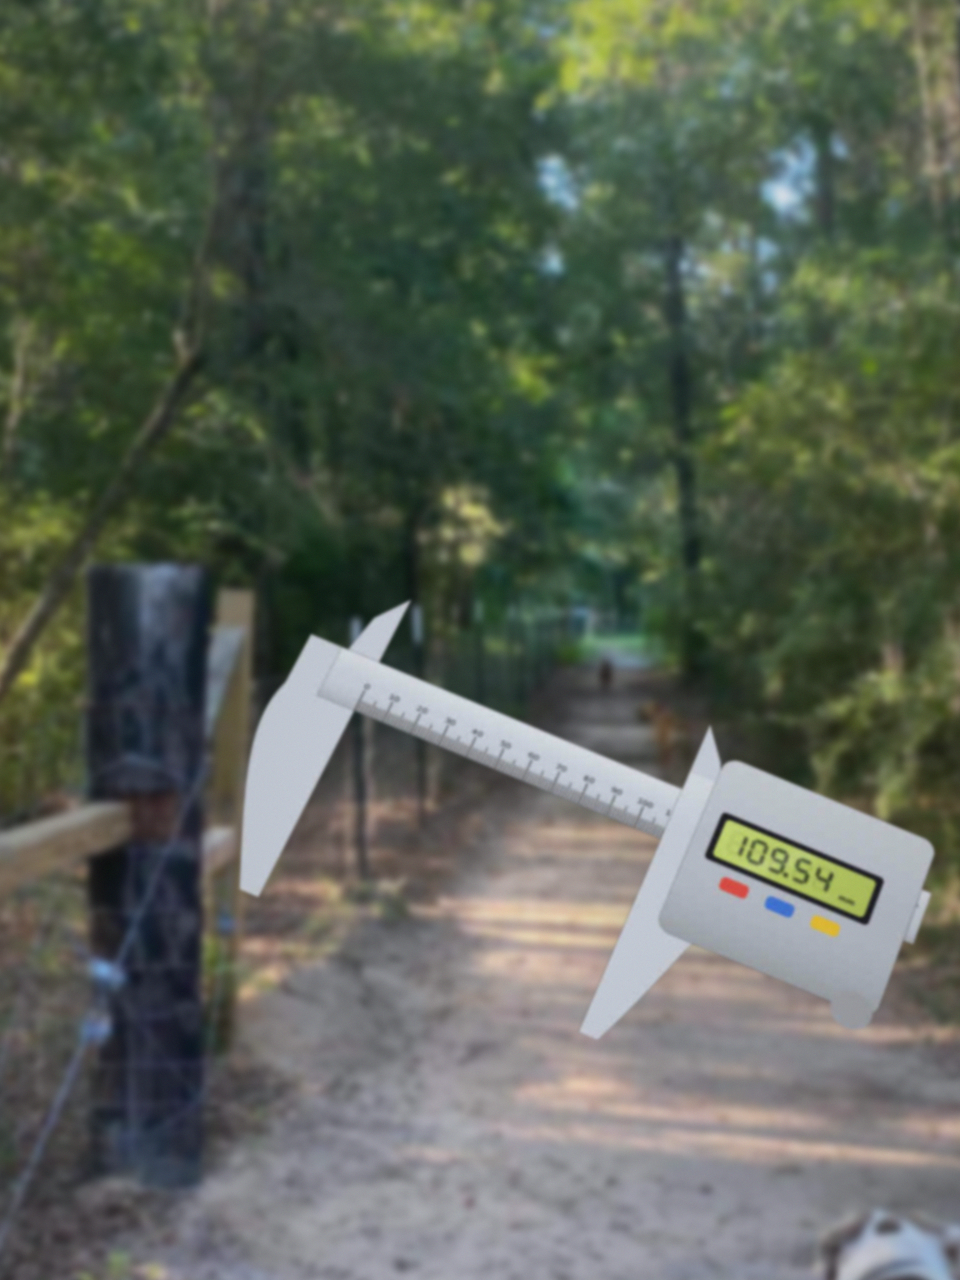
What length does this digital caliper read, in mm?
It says 109.54 mm
